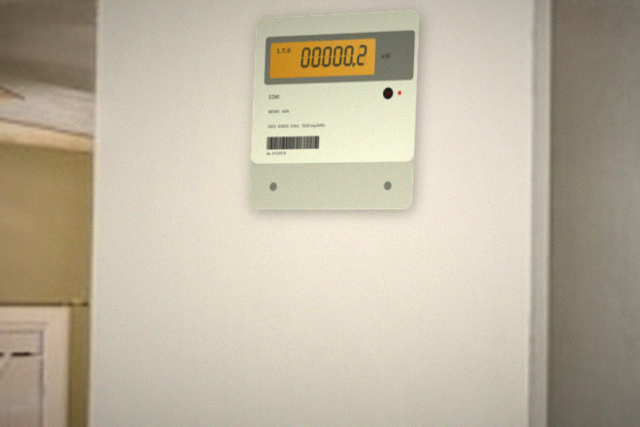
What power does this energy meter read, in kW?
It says 0.2 kW
